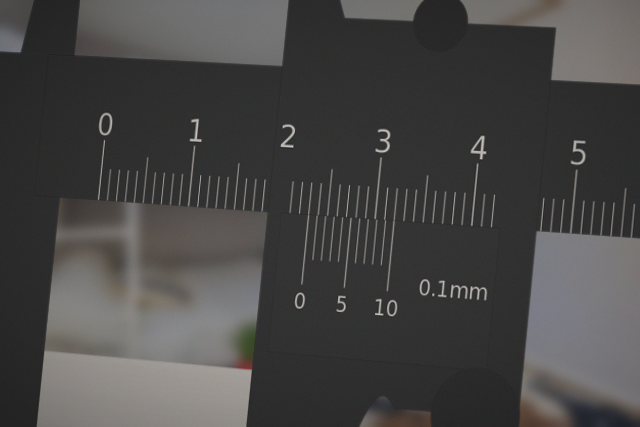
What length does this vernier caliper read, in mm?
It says 23.0 mm
